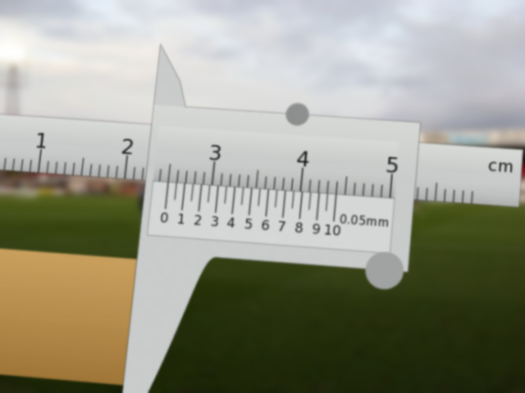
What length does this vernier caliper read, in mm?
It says 25.0 mm
